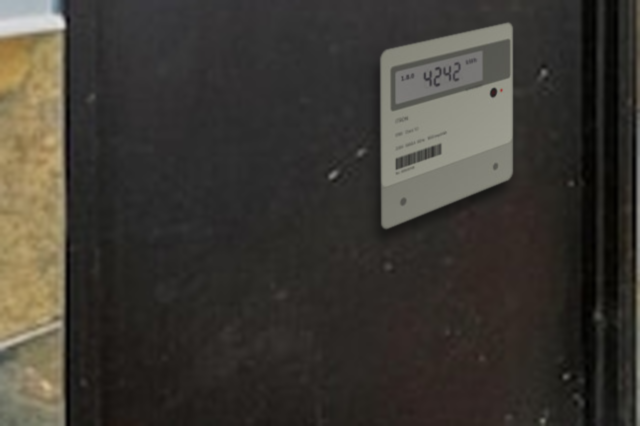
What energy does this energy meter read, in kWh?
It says 4242 kWh
